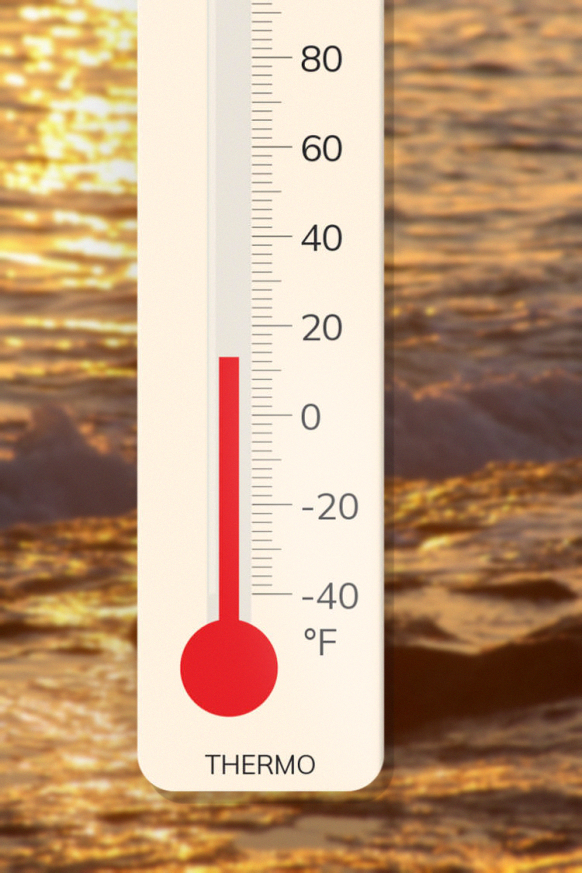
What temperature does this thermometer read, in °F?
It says 13 °F
